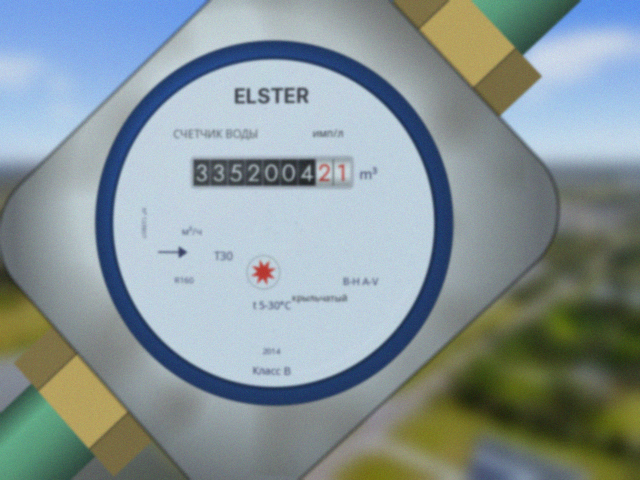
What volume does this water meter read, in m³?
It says 3352004.21 m³
